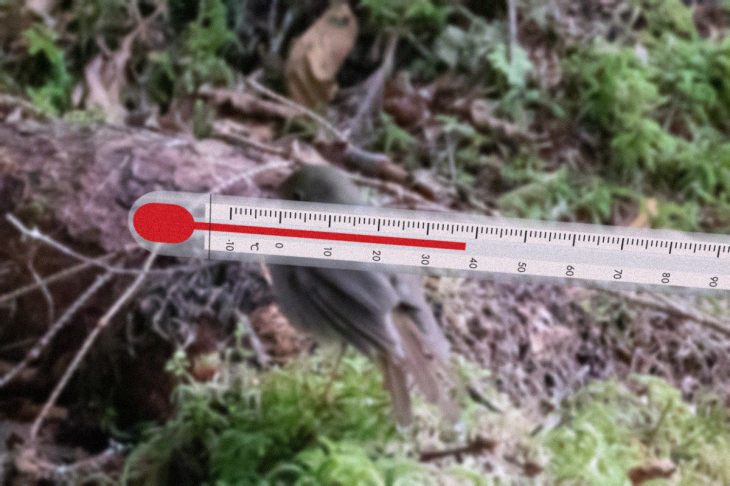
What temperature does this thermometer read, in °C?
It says 38 °C
